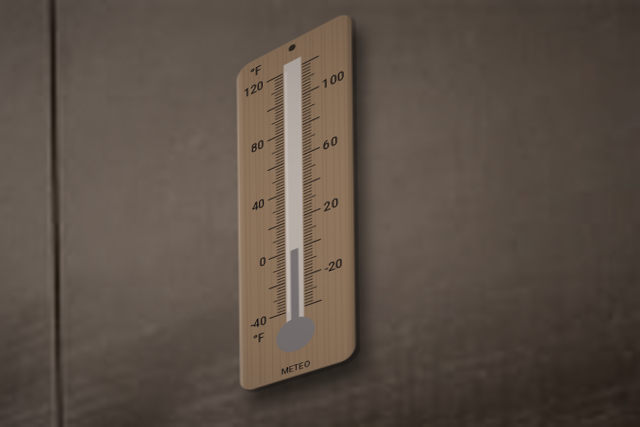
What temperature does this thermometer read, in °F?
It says 0 °F
